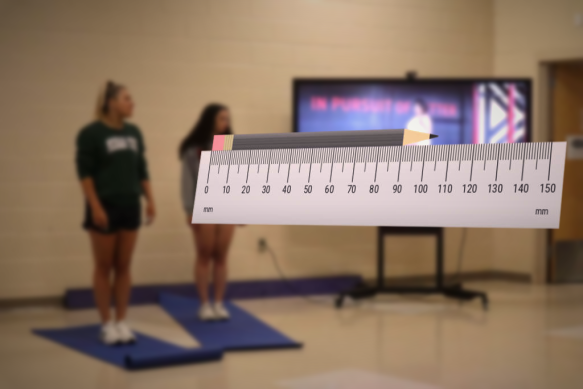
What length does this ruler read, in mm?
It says 105 mm
